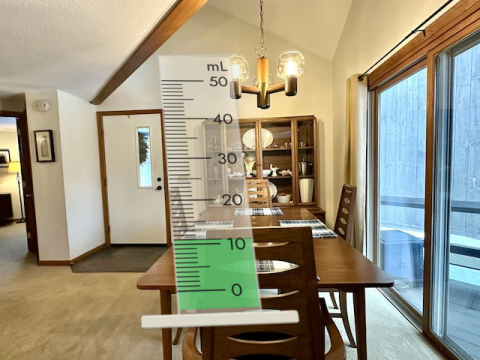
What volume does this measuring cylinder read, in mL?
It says 11 mL
